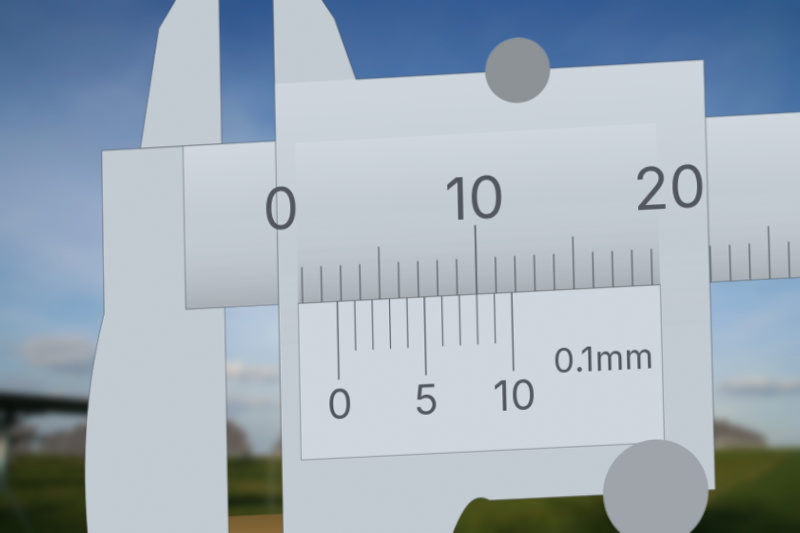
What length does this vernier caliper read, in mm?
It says 2.8 mm
